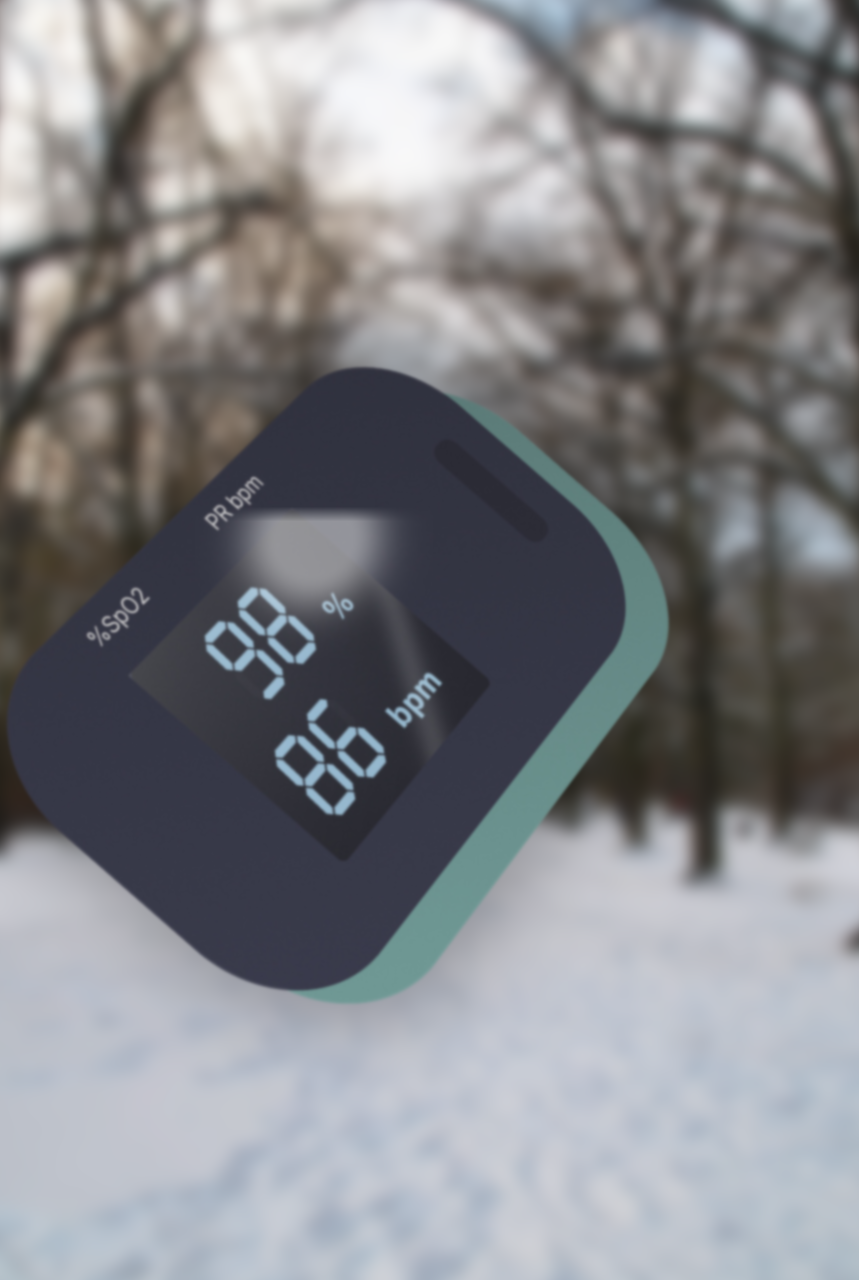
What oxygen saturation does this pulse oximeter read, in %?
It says 98 %
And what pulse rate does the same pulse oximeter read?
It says 86 bpm
